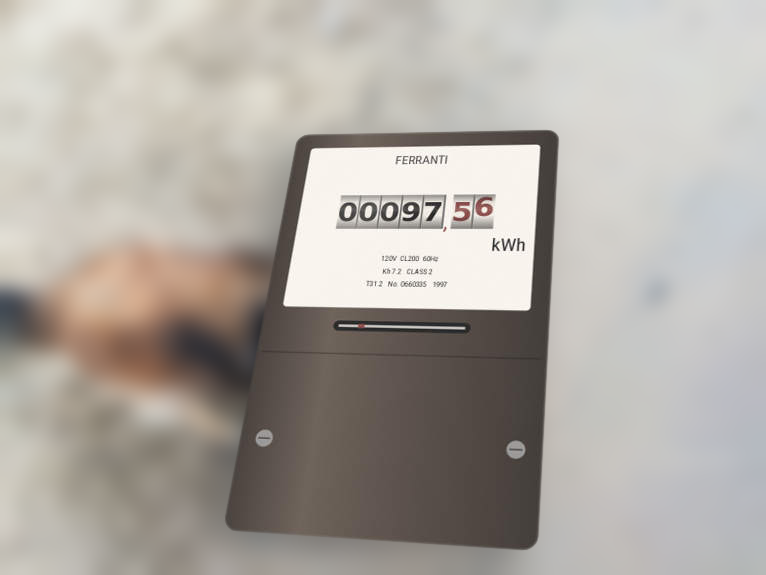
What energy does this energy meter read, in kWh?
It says 97.56 kWh
